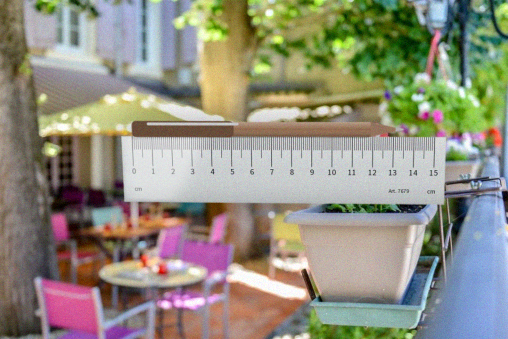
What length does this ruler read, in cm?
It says 13.5 cm
